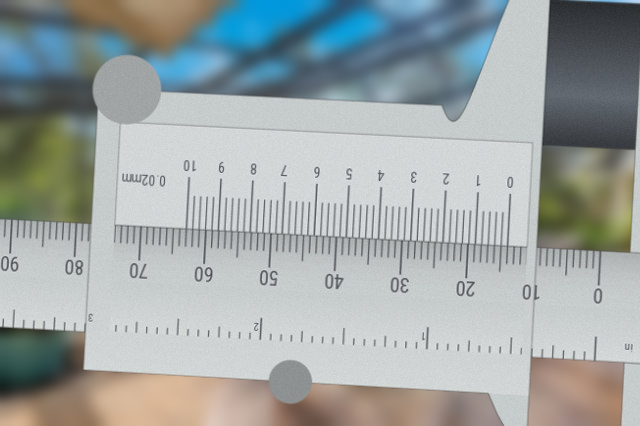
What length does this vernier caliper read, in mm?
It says 14.0 mm
